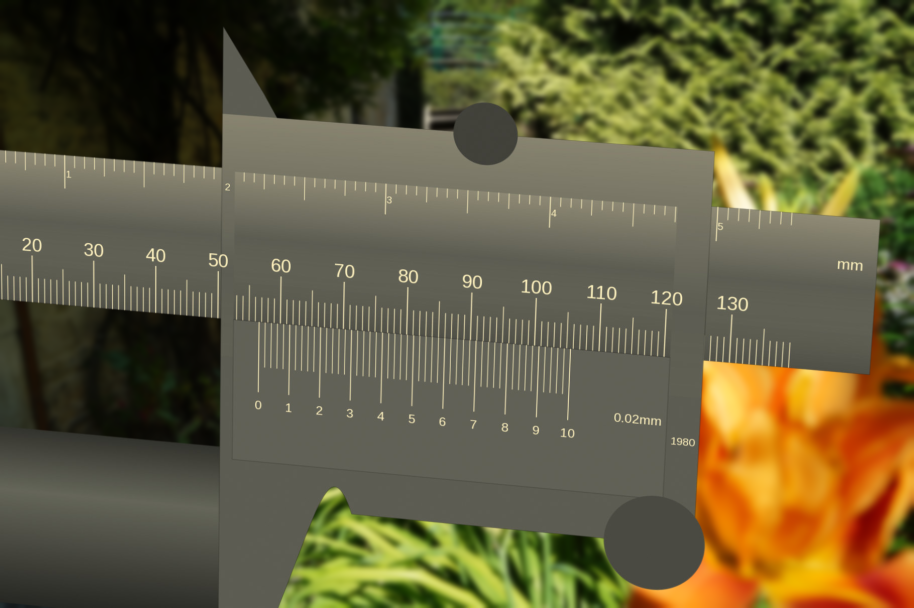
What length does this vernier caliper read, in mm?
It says 56.6 mm
